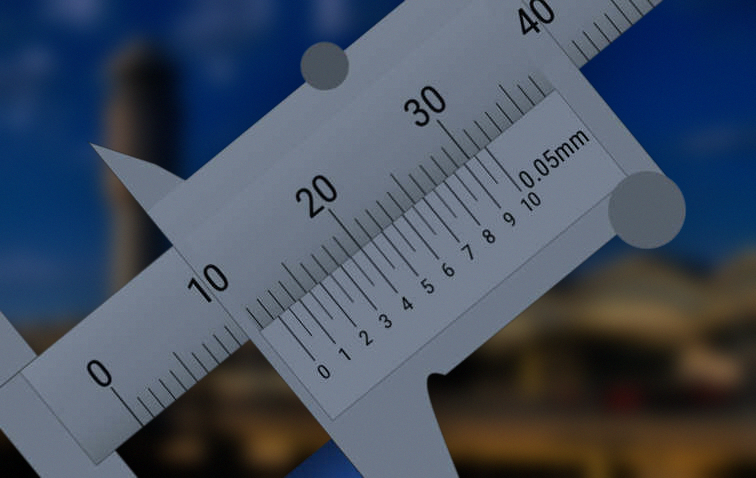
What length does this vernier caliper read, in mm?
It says 12.4 mm
